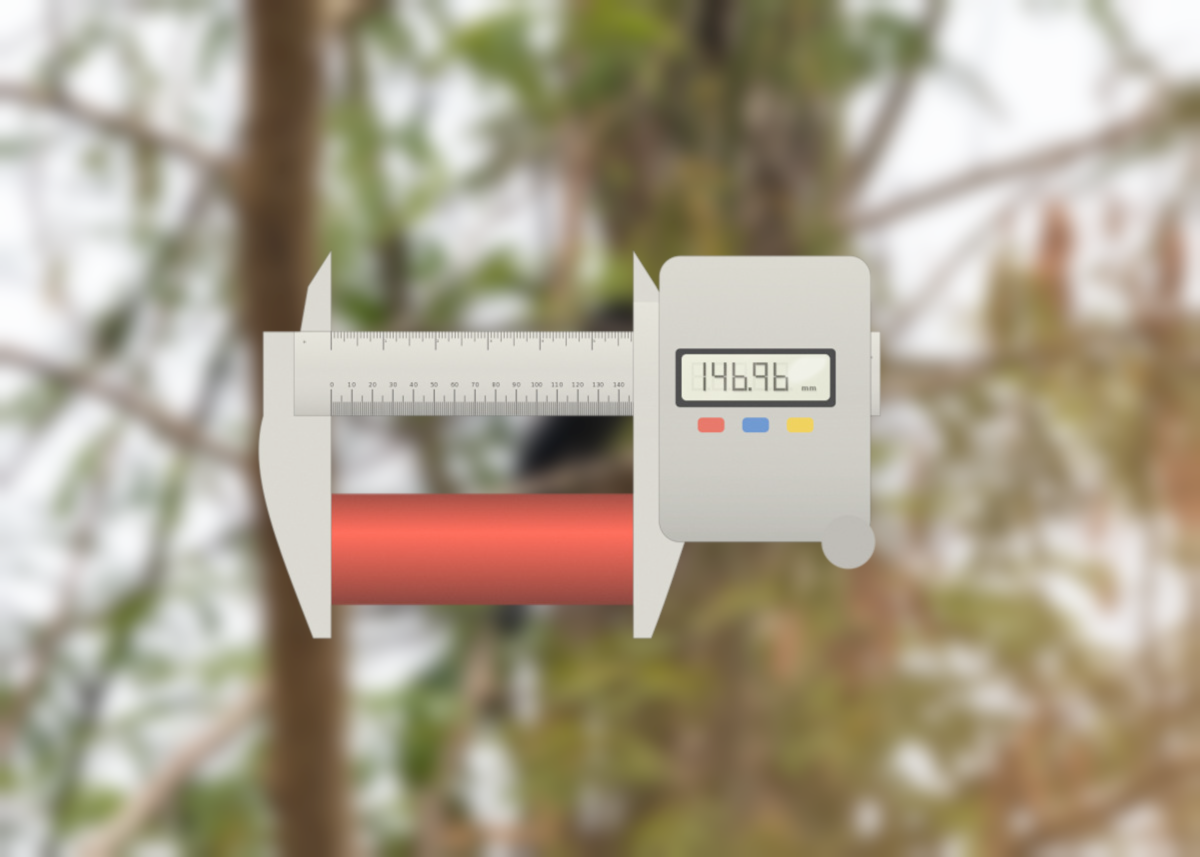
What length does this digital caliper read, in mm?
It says 146.96 mm
